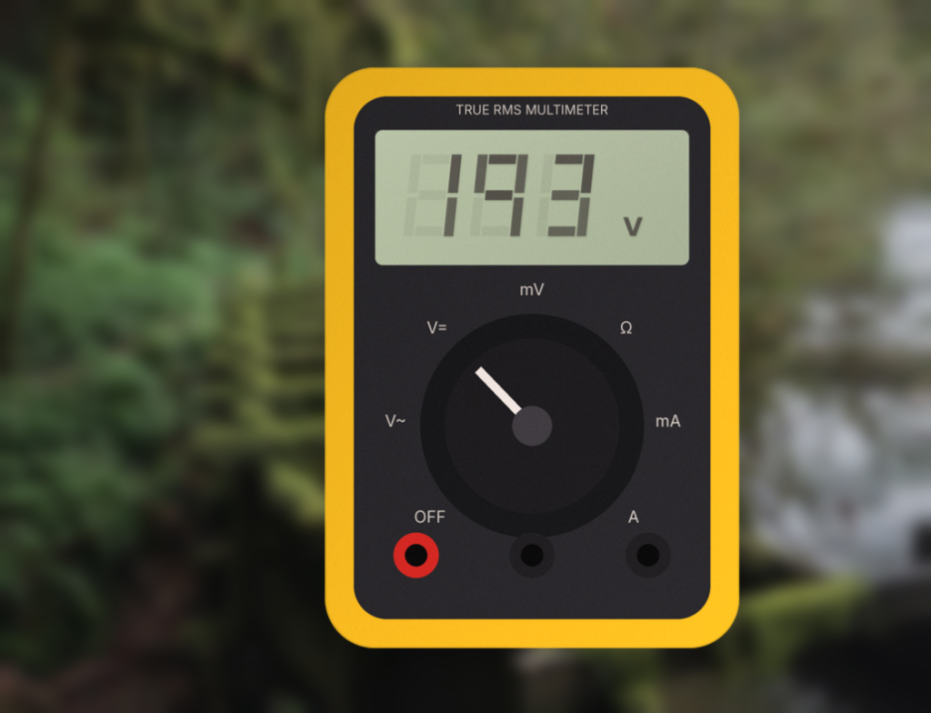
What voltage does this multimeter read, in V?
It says 193 V
